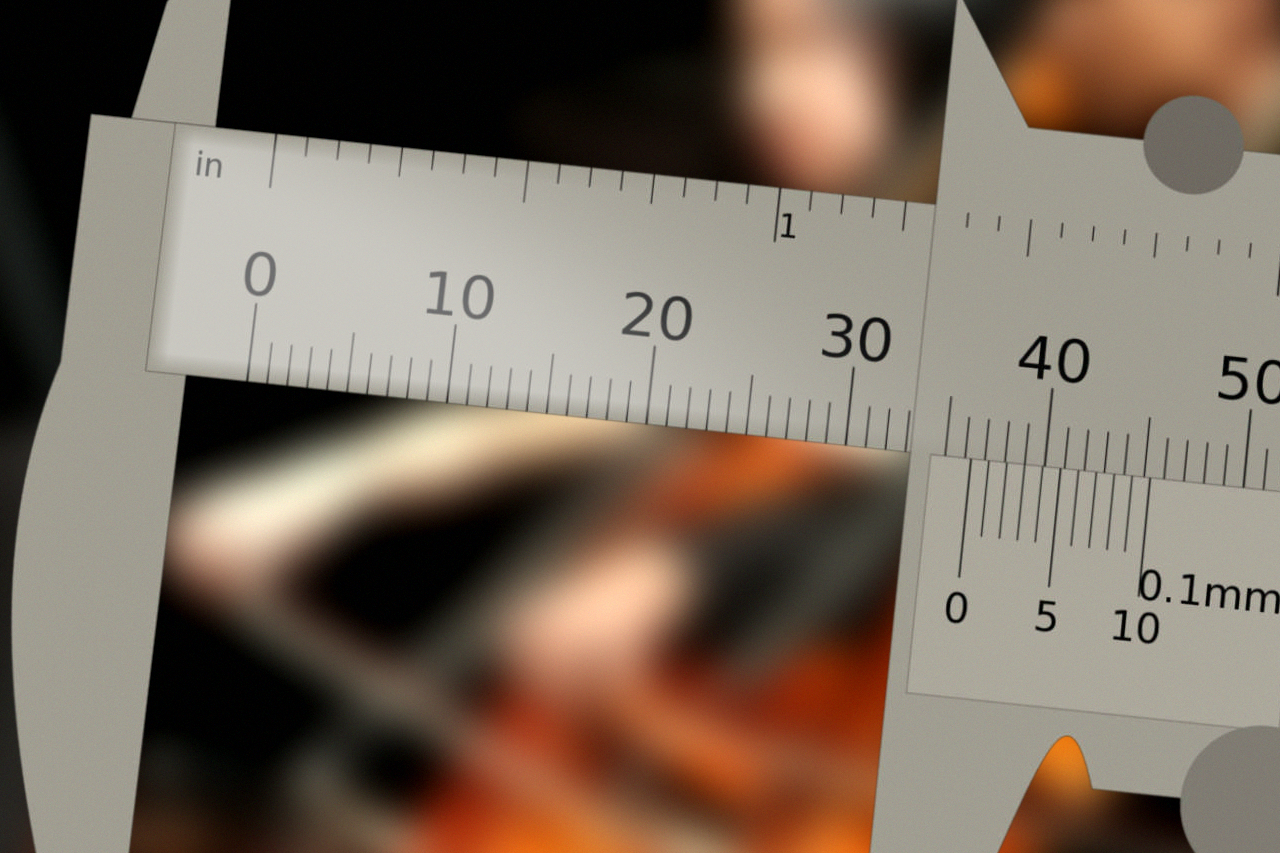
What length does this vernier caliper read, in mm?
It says 36.3 mm
